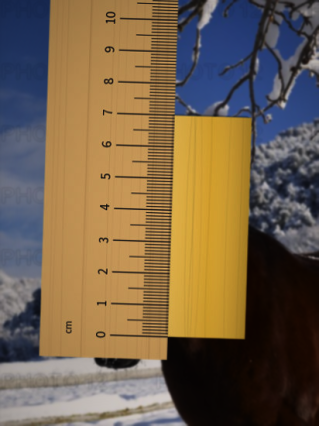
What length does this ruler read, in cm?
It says 7 cm
